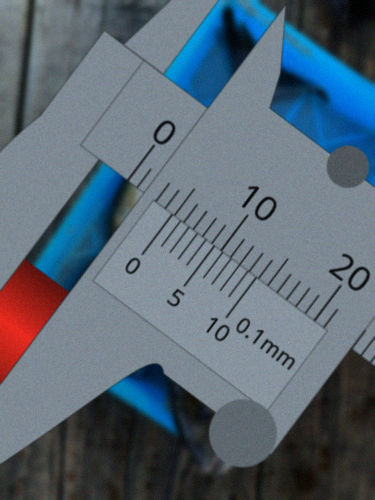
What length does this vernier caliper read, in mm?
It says 4.8 mm
